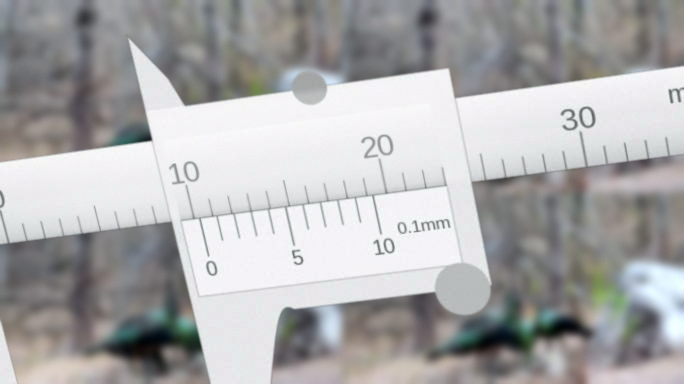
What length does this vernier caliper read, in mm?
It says 10.3 mm
